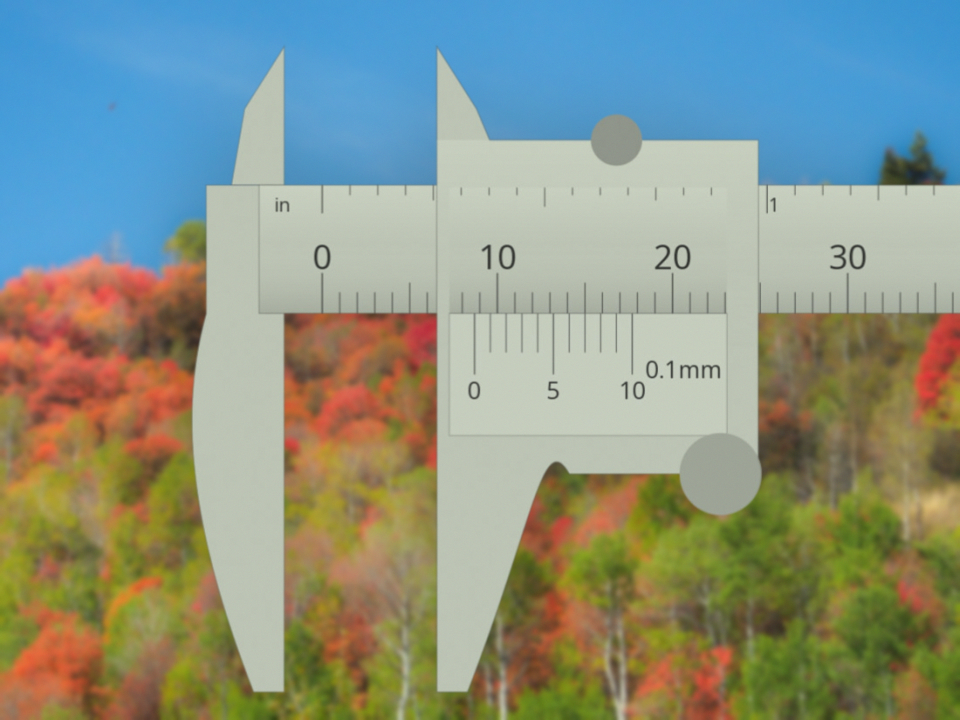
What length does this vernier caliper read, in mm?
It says 8.7 mm
